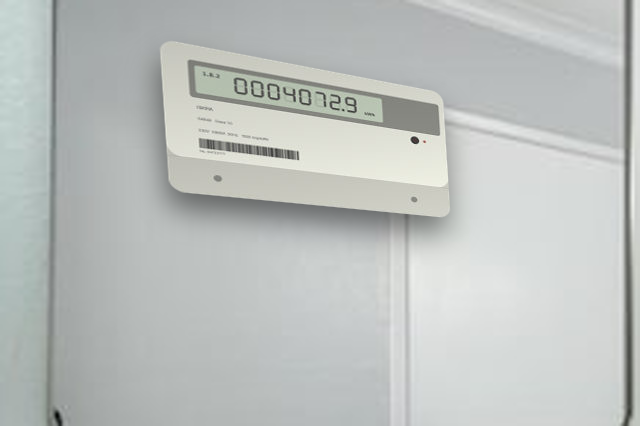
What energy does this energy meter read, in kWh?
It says 4072.9 kWh
